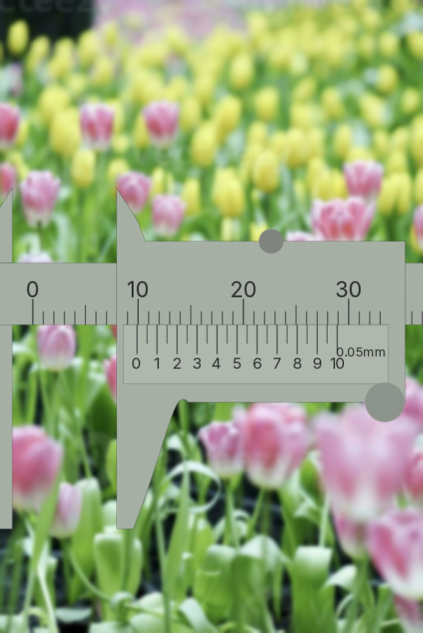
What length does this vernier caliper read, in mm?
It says 9.9 mm
